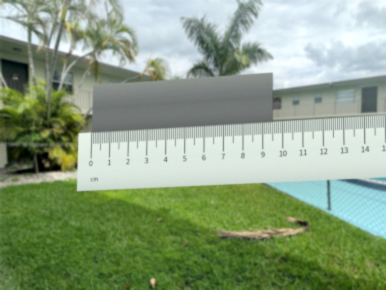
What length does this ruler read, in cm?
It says 9.5 cm
